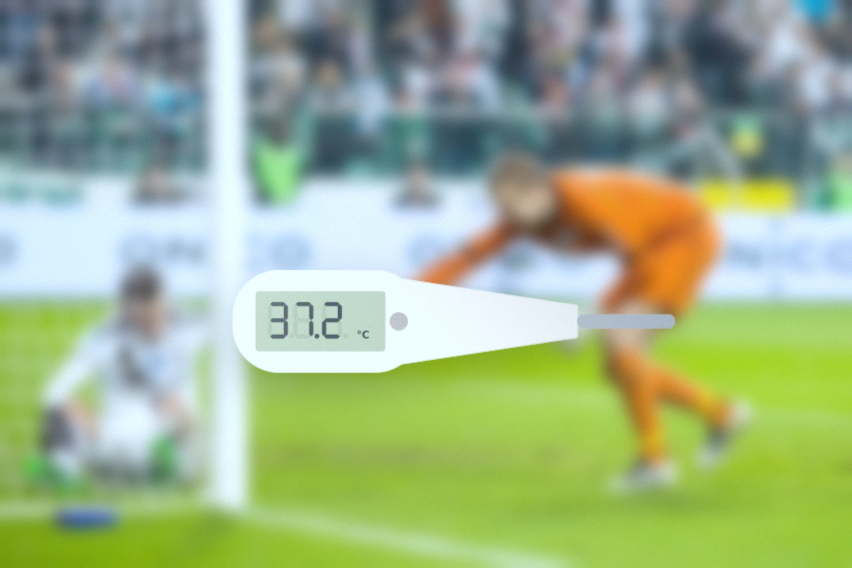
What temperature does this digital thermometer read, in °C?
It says 37.2 °C
